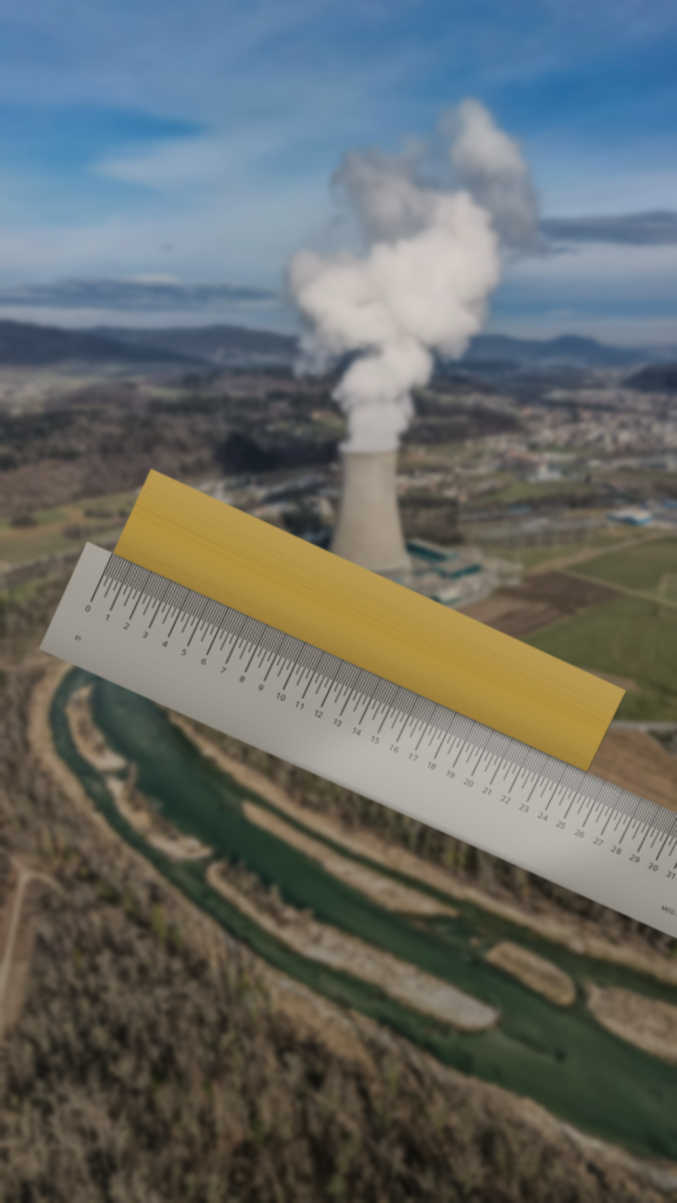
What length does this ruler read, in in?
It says 25 in
